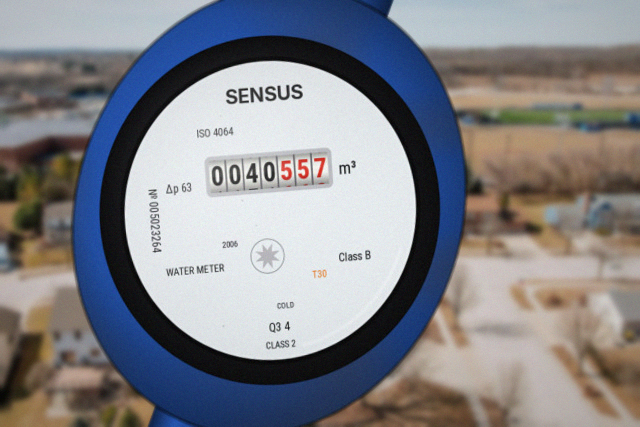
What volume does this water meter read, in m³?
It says 40.557 m³
